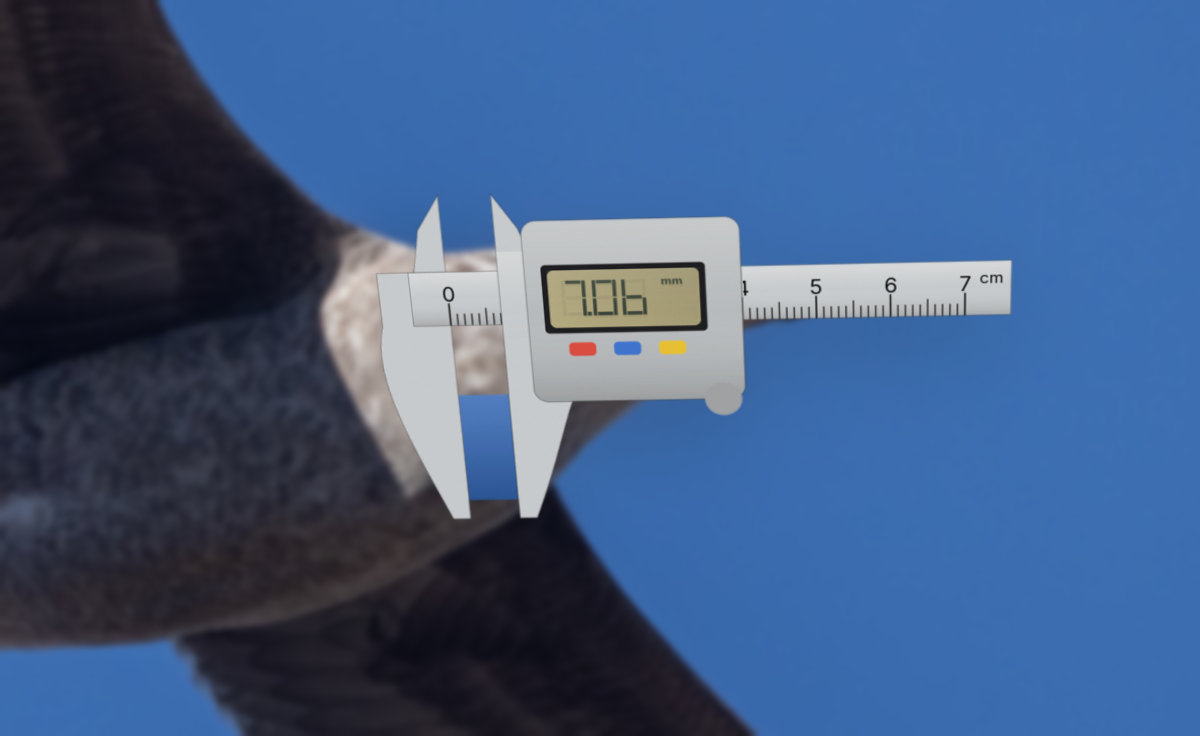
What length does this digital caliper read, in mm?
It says 7.06 mm
